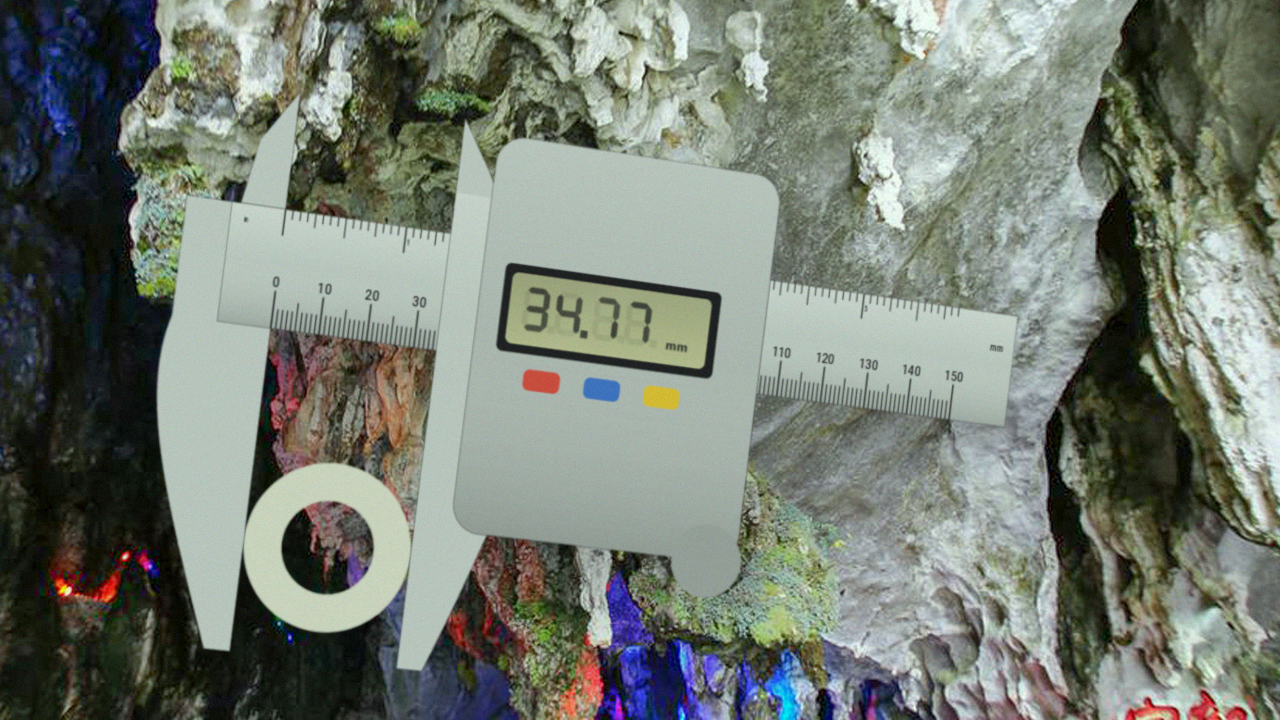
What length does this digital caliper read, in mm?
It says 34.77 mm
